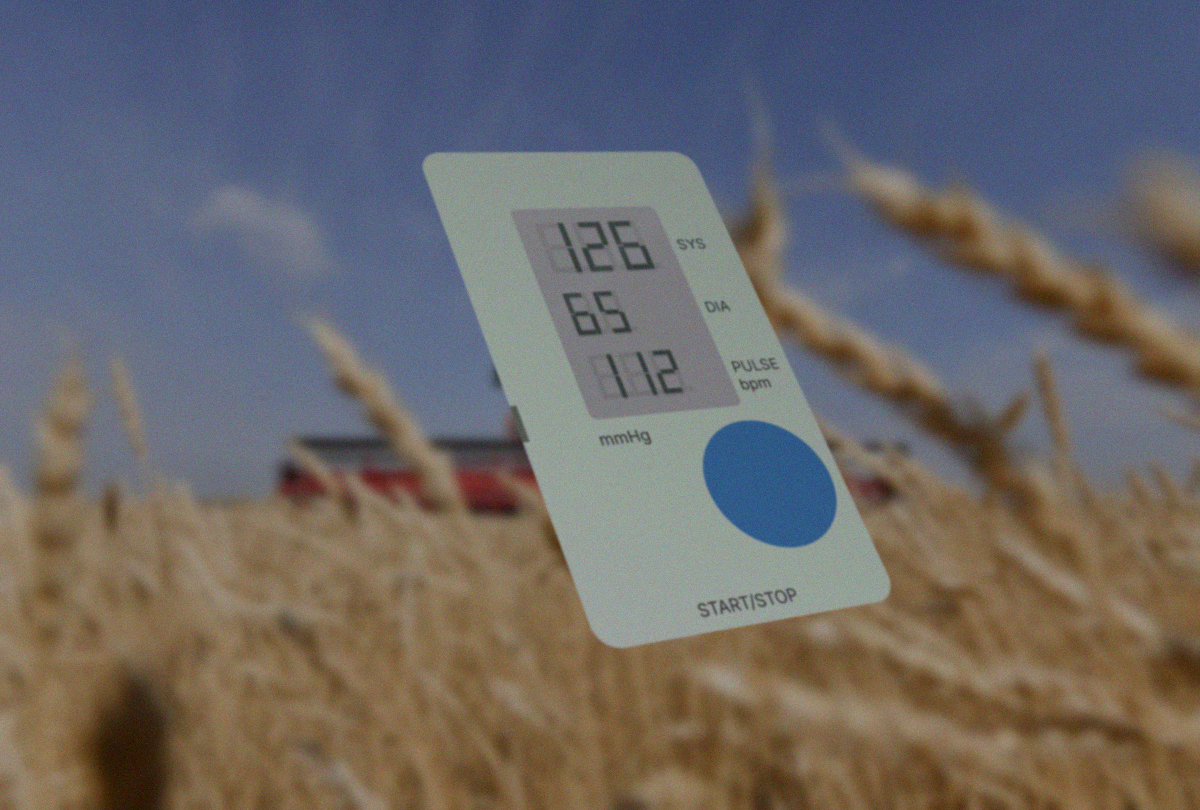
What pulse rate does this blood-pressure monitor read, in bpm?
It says 112 bpm
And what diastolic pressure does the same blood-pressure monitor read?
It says 65 mmHg
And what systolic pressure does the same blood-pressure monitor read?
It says 126 mmHg
